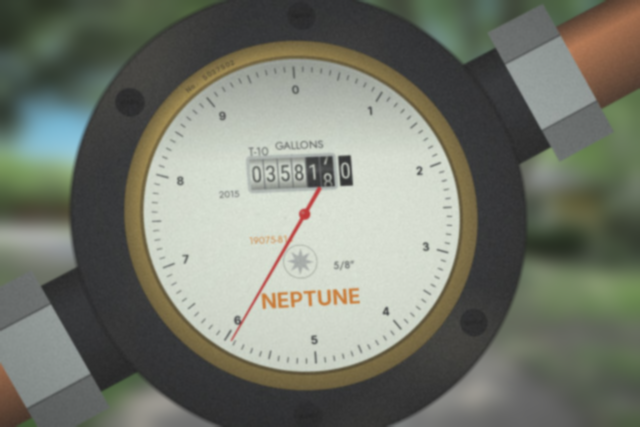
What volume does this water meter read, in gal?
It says 358175.9 gal
